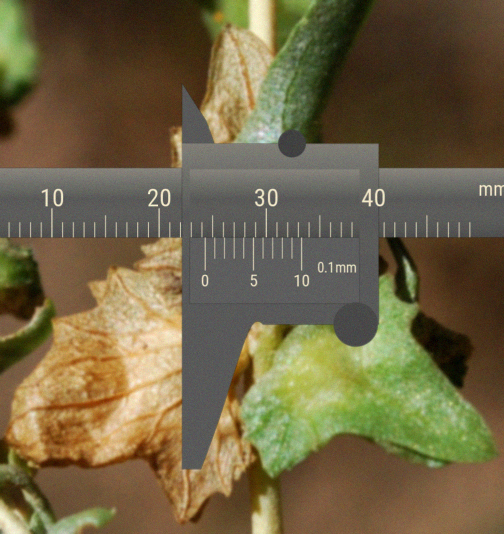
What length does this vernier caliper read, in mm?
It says 24.3 mm
